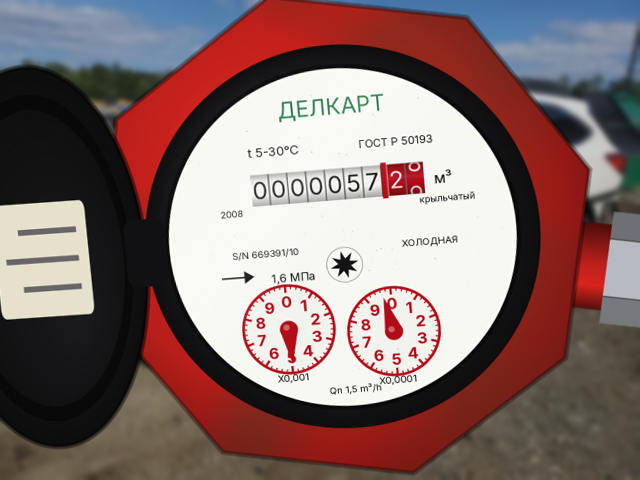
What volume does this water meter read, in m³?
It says 57.2849 m³
